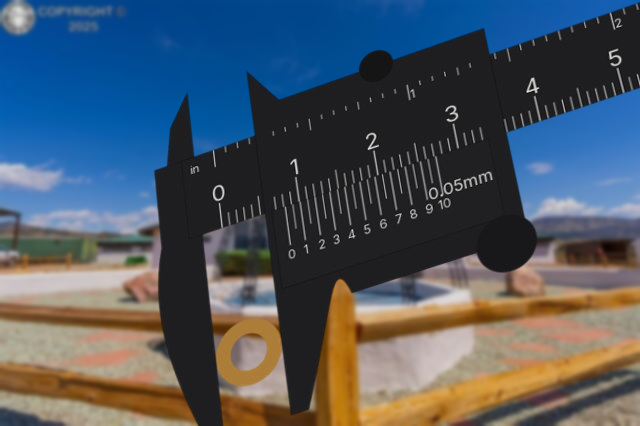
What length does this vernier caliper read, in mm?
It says 8.2 mm
